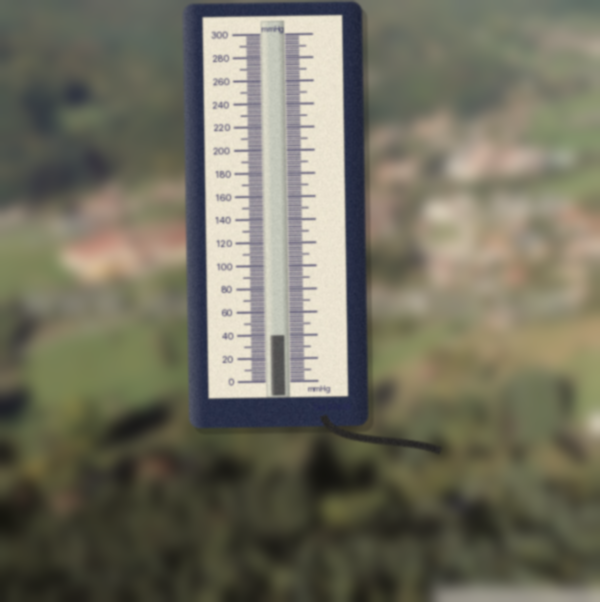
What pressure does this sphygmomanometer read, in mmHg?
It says 40 mmHg
